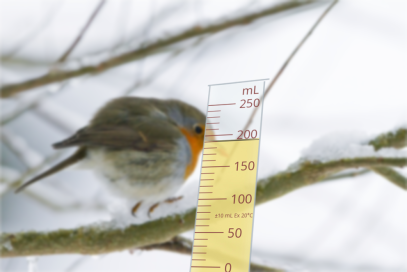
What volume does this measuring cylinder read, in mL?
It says 190 mL
